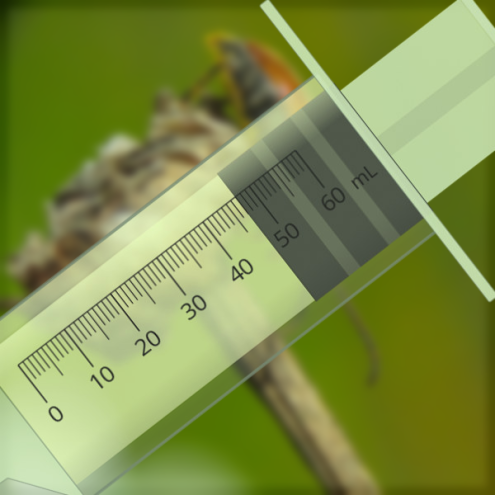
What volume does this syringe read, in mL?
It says 47 mL
